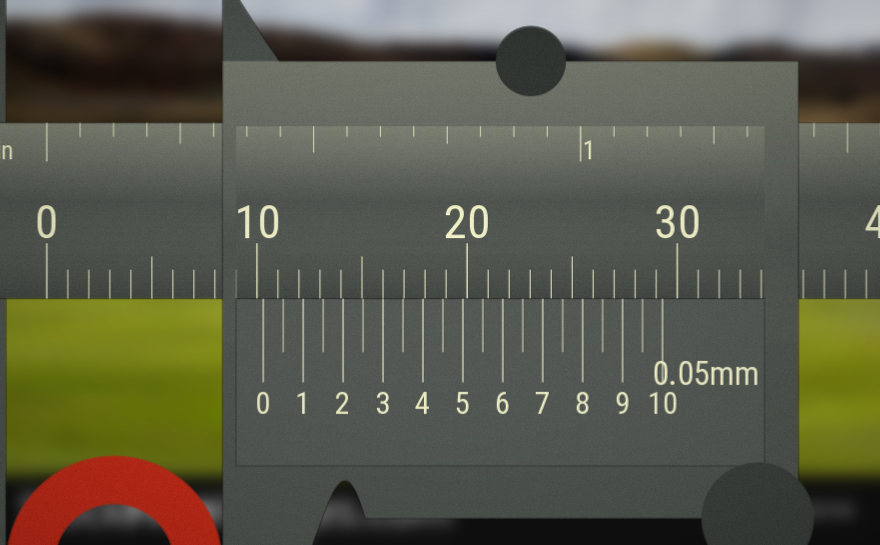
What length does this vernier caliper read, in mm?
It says 10.3 mm
